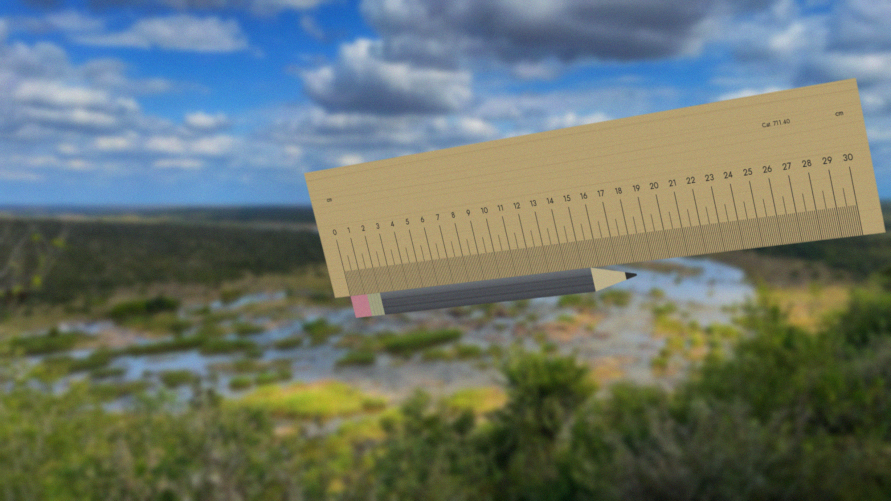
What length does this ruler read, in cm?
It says 18 cm
